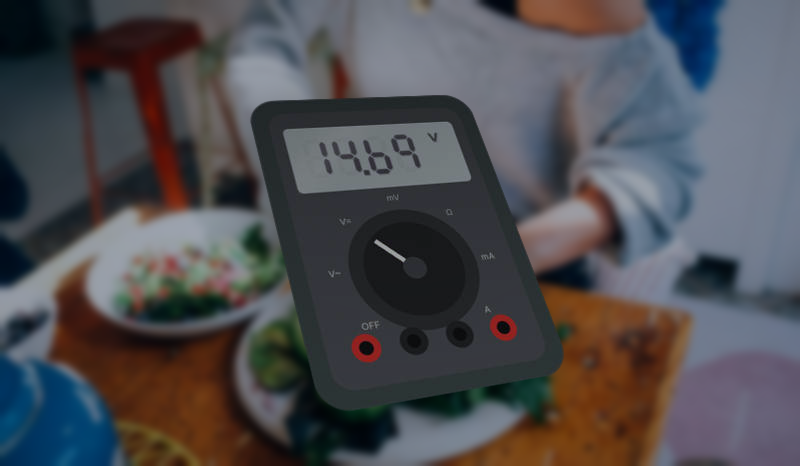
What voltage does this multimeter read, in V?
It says 14.69 V
